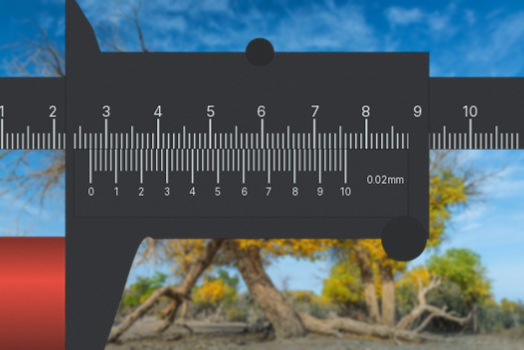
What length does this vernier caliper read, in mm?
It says 27.0 mm
